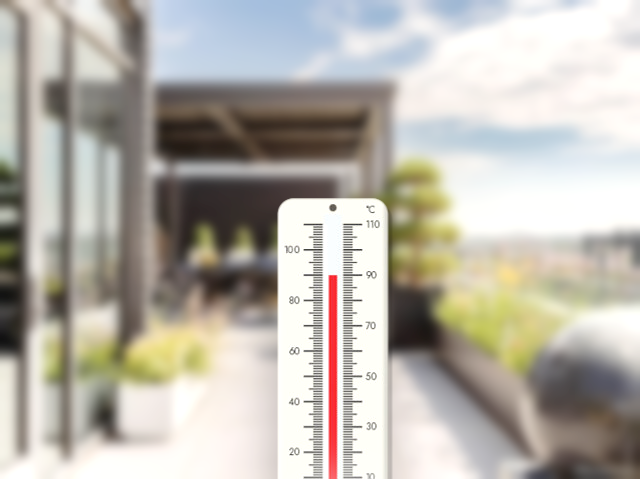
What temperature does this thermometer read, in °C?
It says 90 °C
